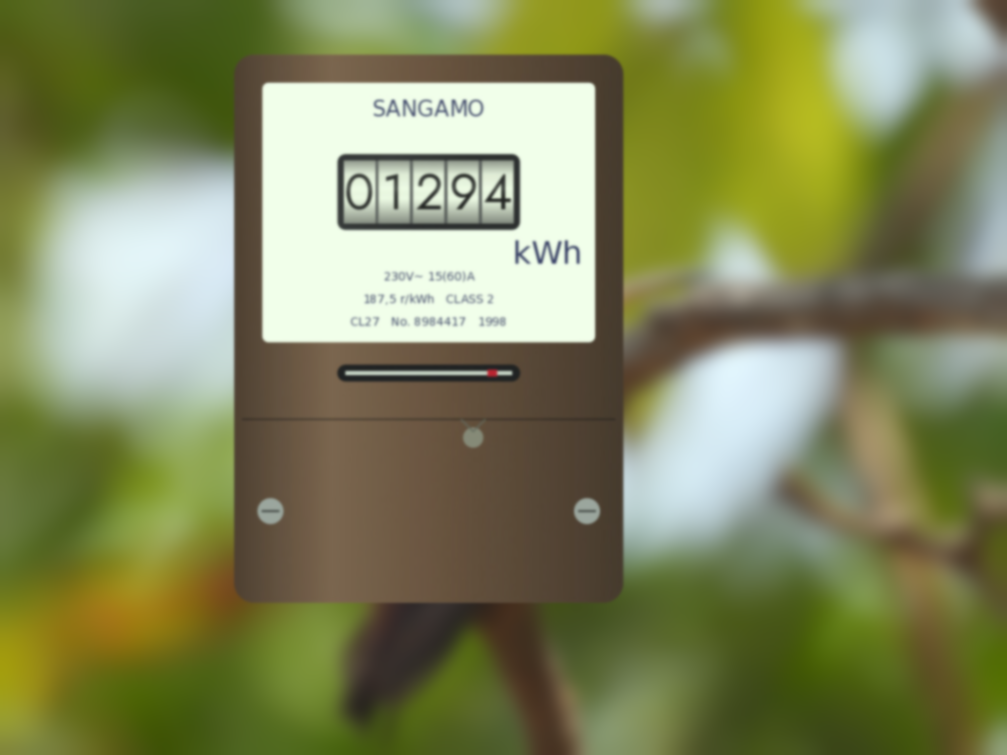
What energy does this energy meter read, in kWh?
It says 1294 kWh
